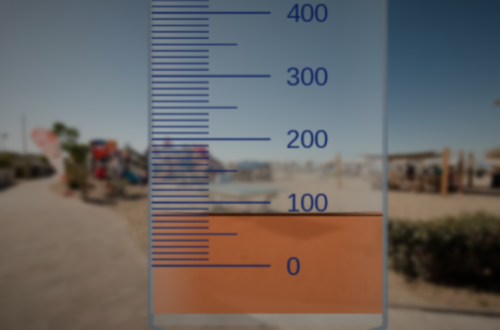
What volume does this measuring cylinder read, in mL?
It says 80 mL
